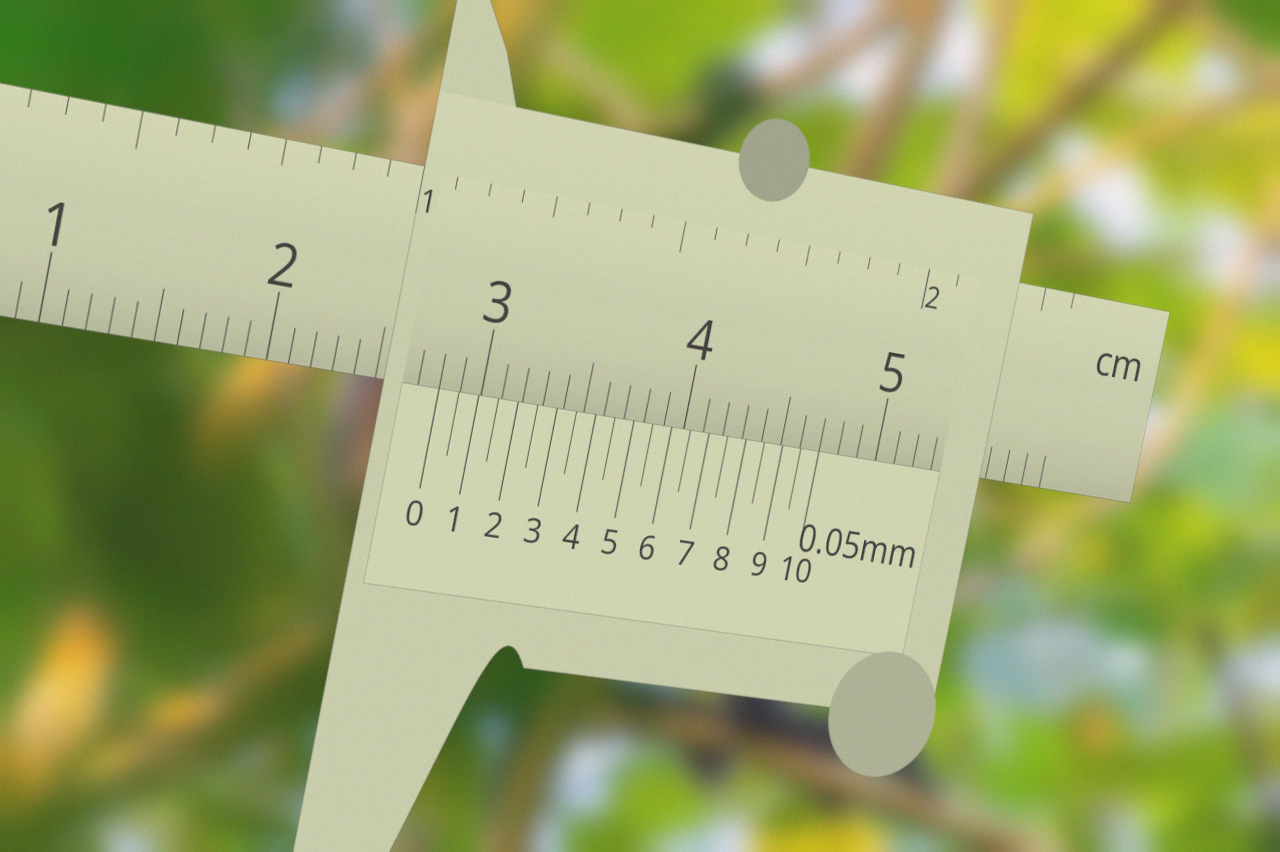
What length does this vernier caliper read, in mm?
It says 28.0 mm
